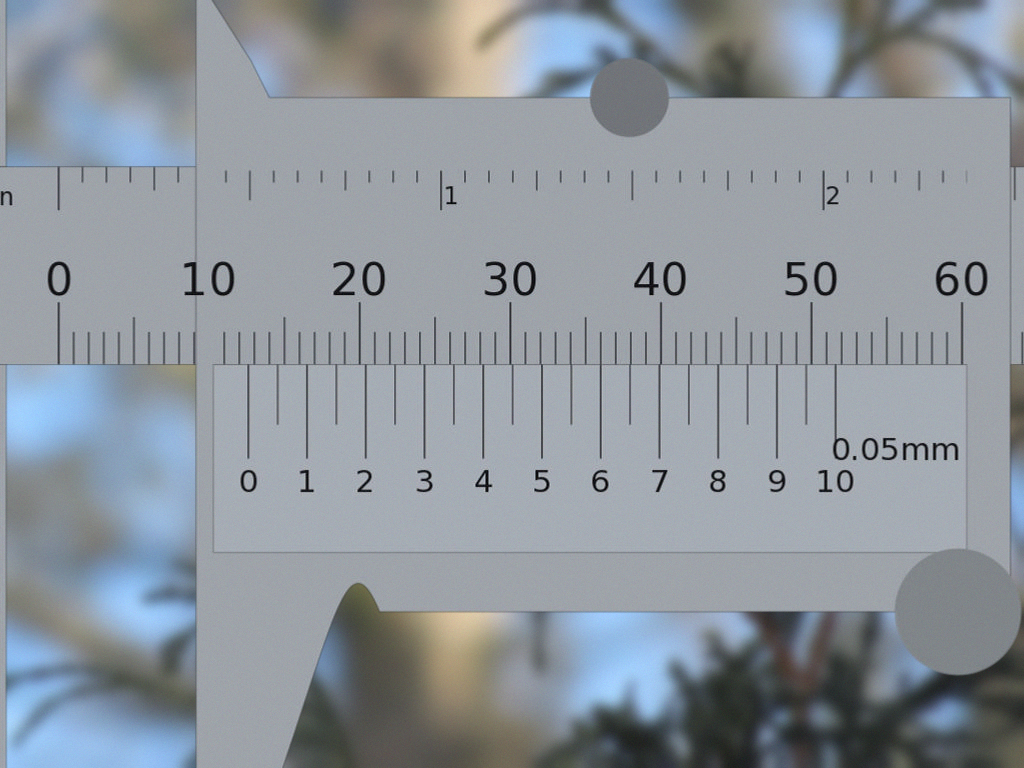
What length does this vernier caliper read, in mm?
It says 12.6 mm
